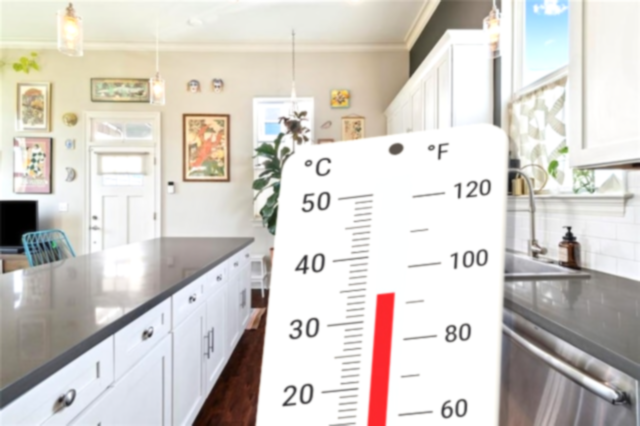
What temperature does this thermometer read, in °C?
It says 34 °C
